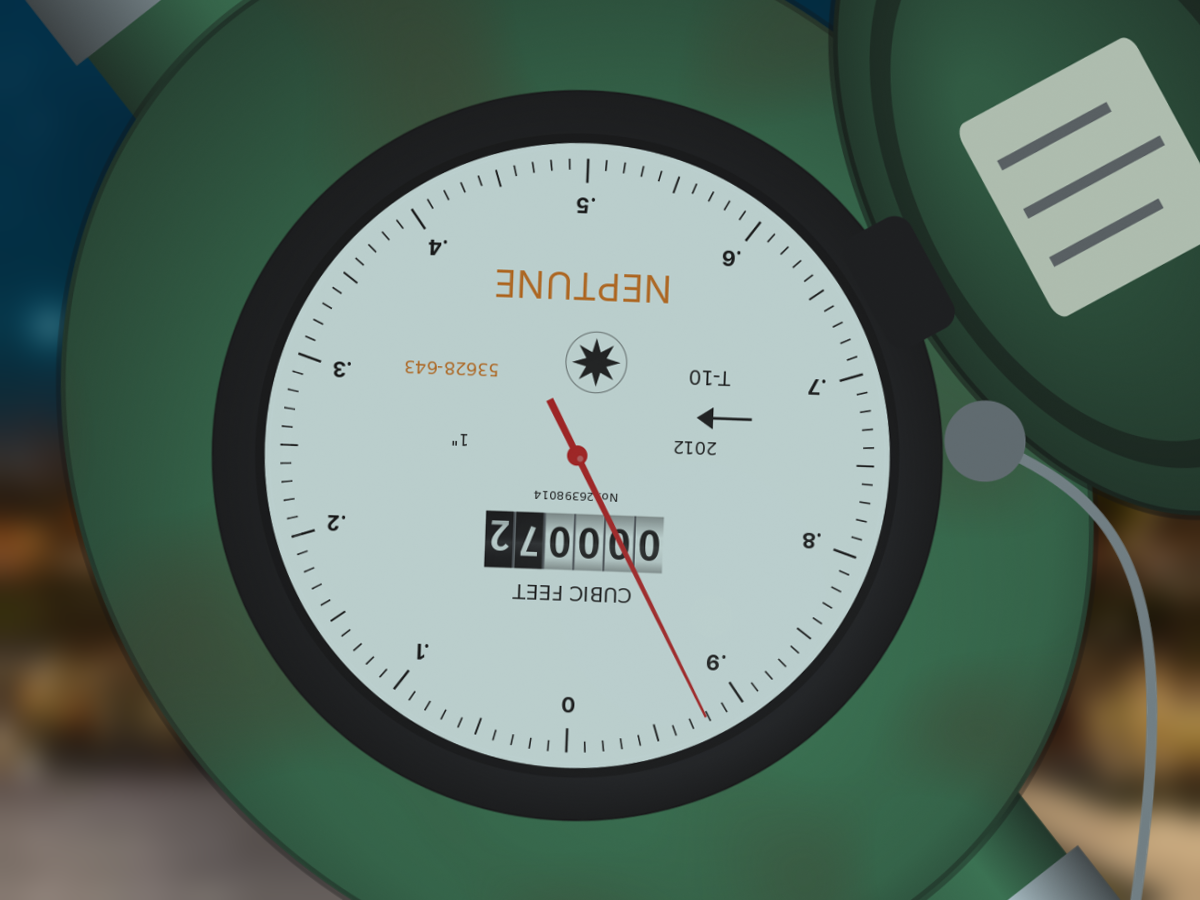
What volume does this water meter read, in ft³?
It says 71.92 ft³
